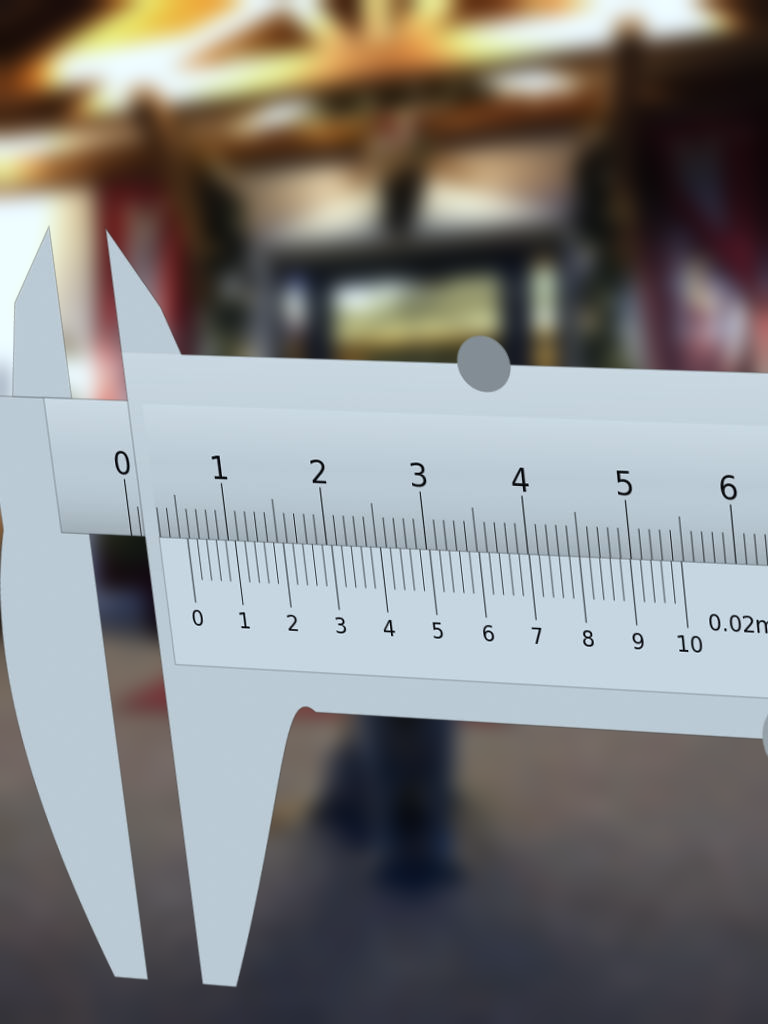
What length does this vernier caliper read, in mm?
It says 5.8 mm
